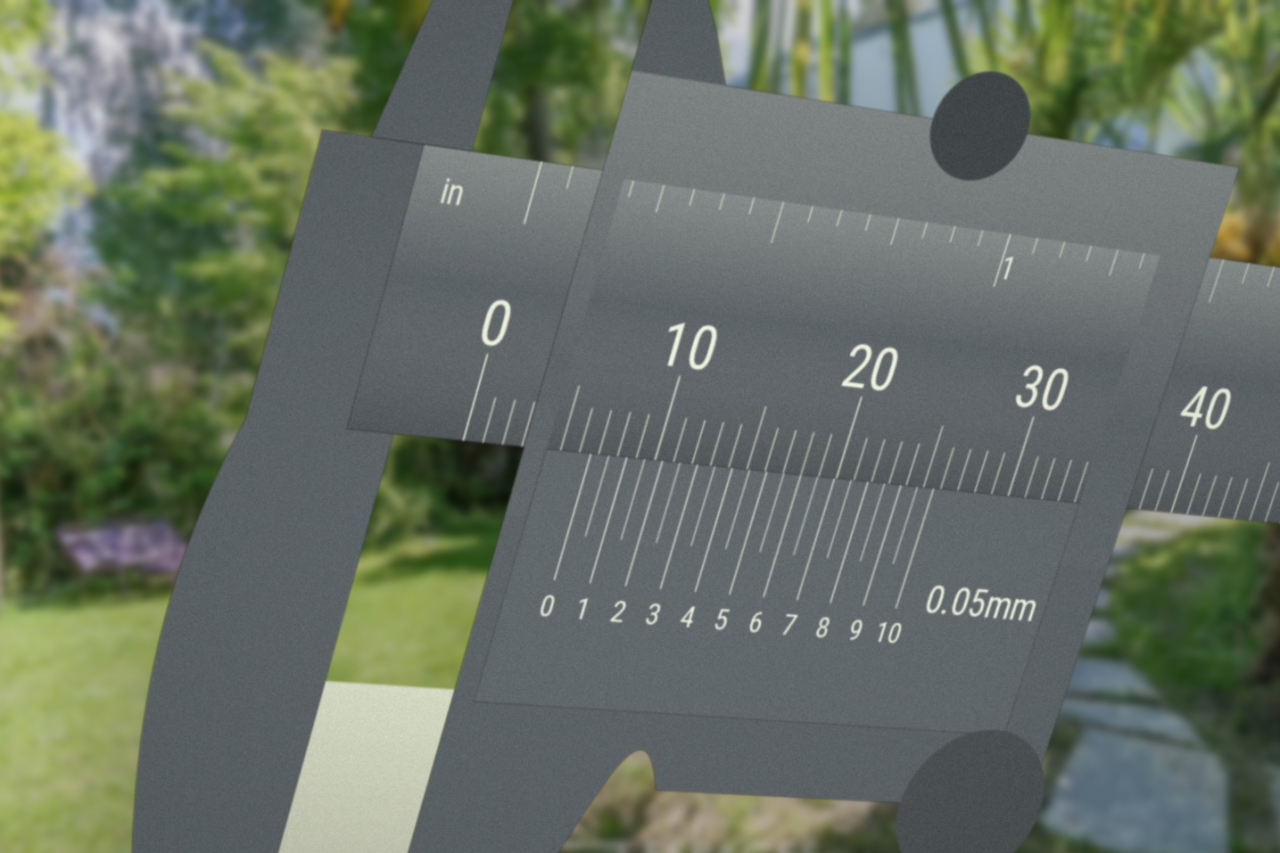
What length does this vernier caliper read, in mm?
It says 6.6 mm
